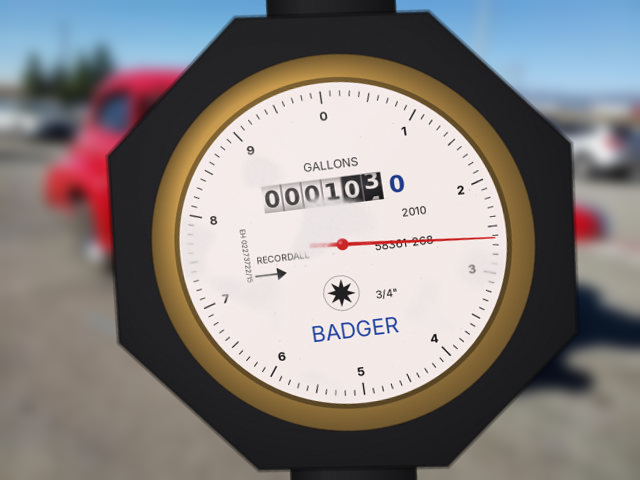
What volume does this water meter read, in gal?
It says 1032.6 gal
